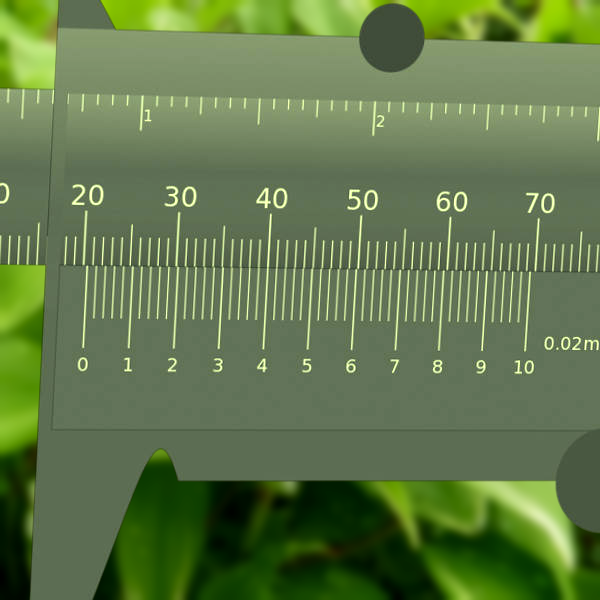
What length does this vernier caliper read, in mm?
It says 20.4 mm
